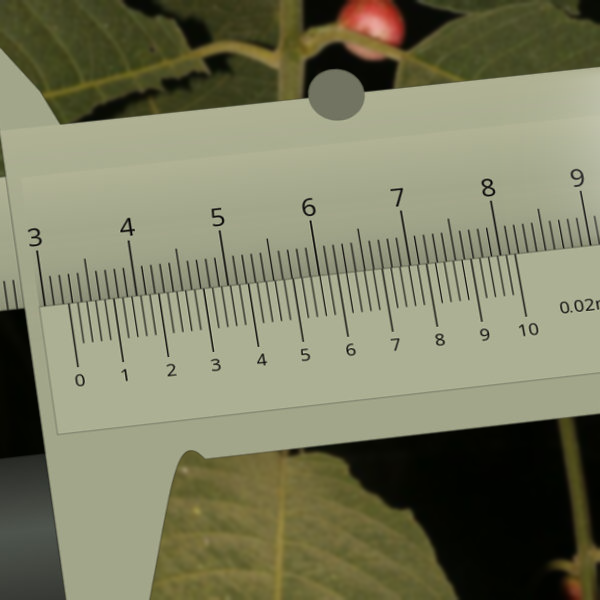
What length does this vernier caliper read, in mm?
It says 32.6 mm
